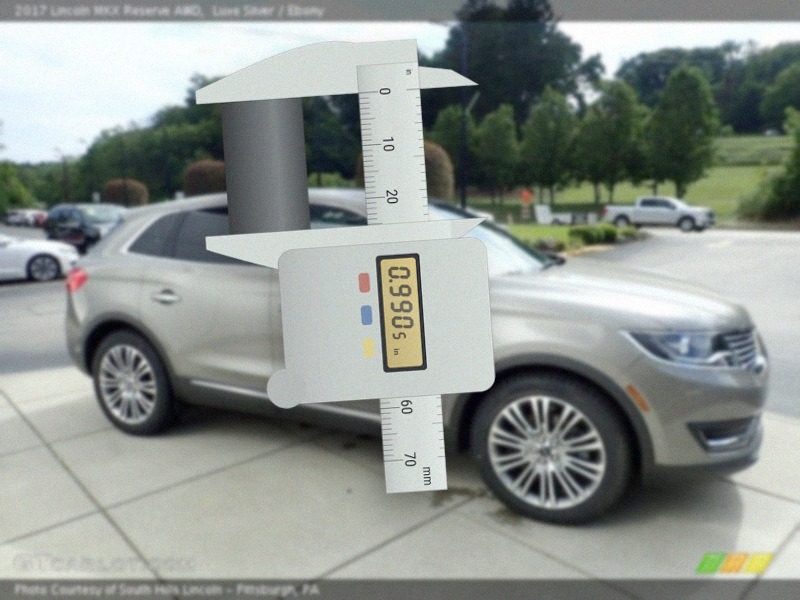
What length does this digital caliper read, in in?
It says 0.9905 in
